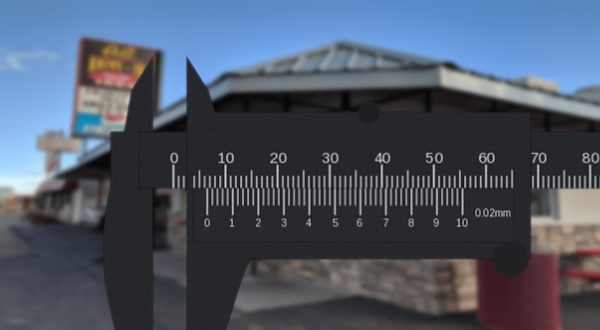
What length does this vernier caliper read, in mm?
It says 6.5 mm
